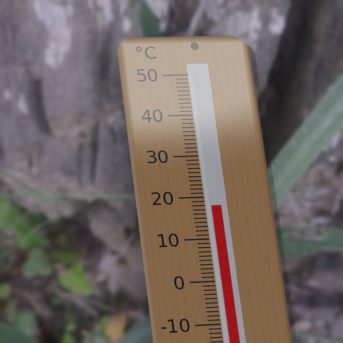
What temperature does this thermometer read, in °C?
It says 18 °C
